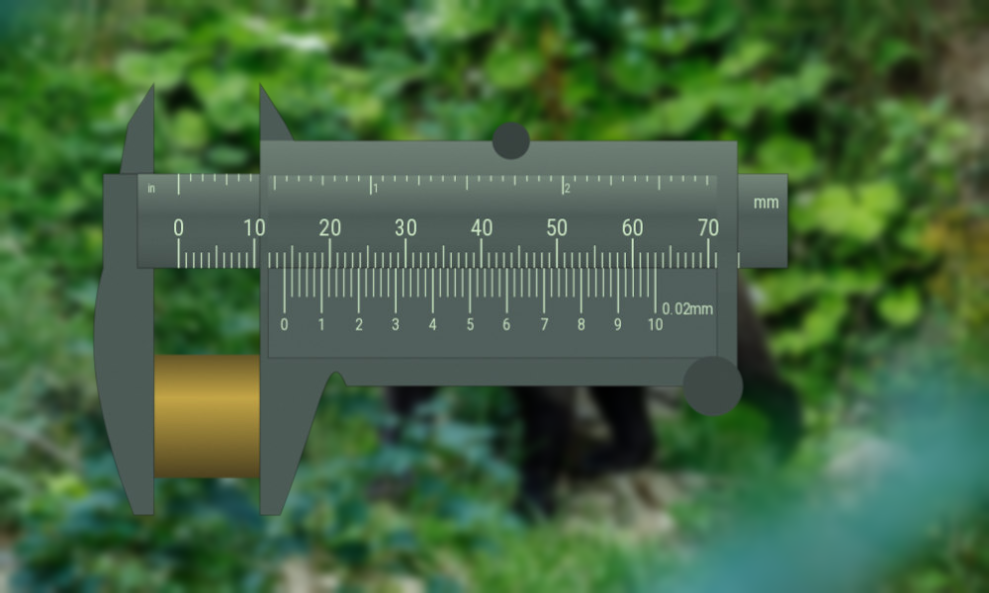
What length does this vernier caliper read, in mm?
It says 14.0 mm
